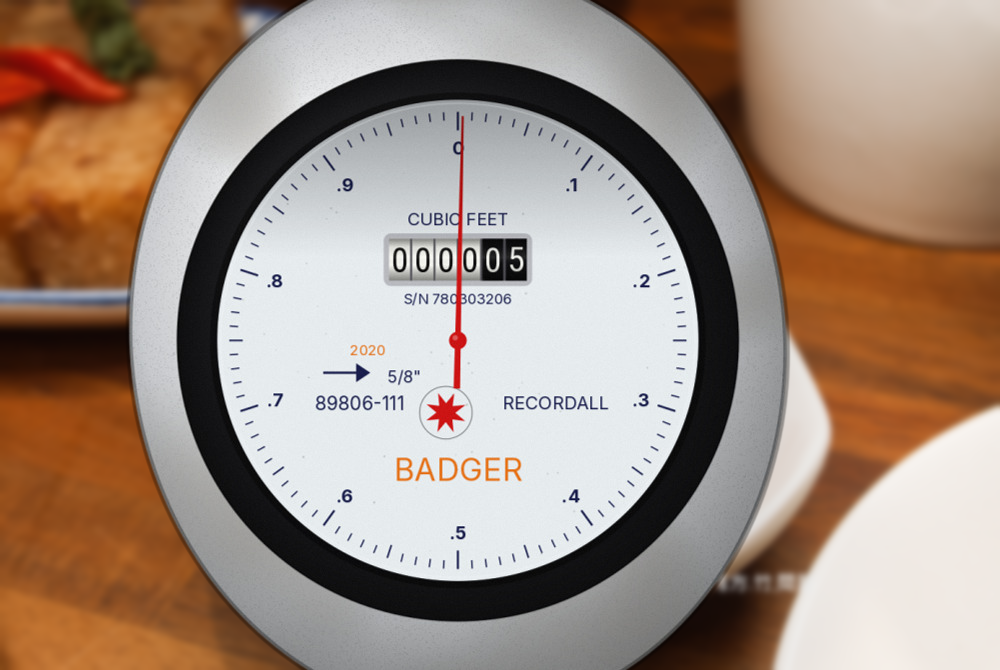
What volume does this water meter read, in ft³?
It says 5.00 ft³
